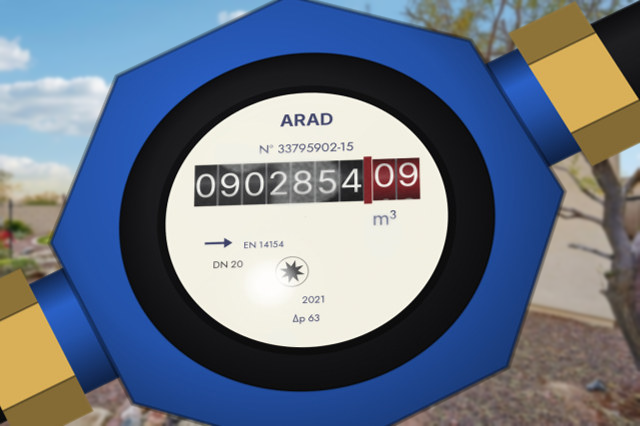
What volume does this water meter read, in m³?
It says 902854.09 m³
